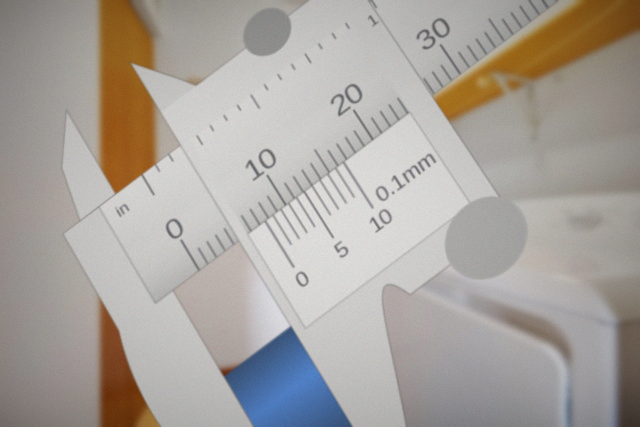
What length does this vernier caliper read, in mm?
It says 7.6 mm
